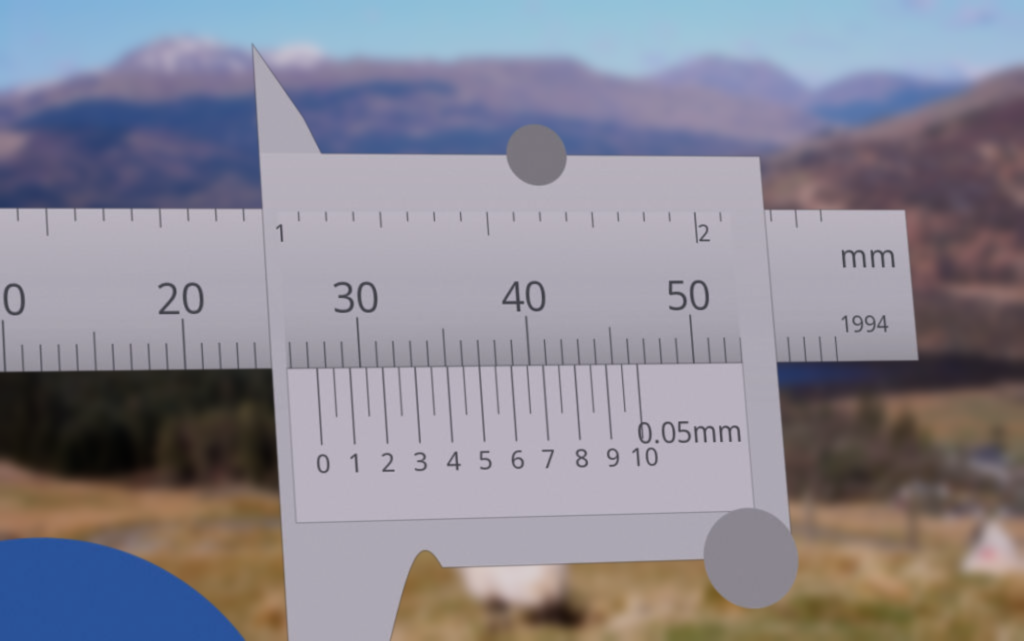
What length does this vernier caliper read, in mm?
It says 27.5 mm
